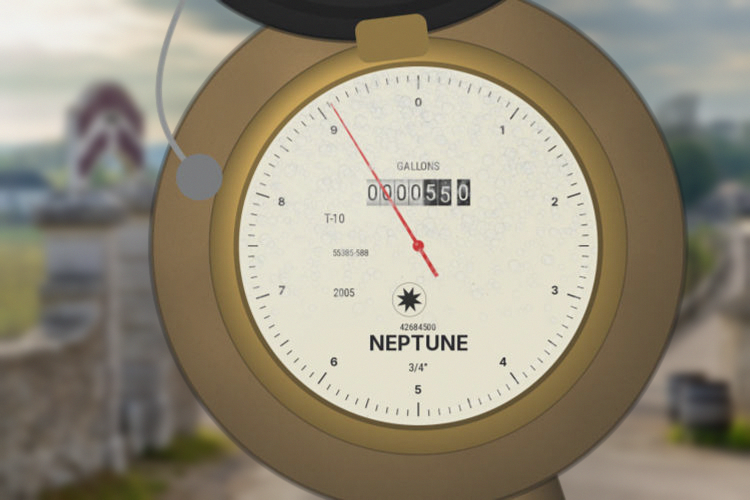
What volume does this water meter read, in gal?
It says 549.1 gal
